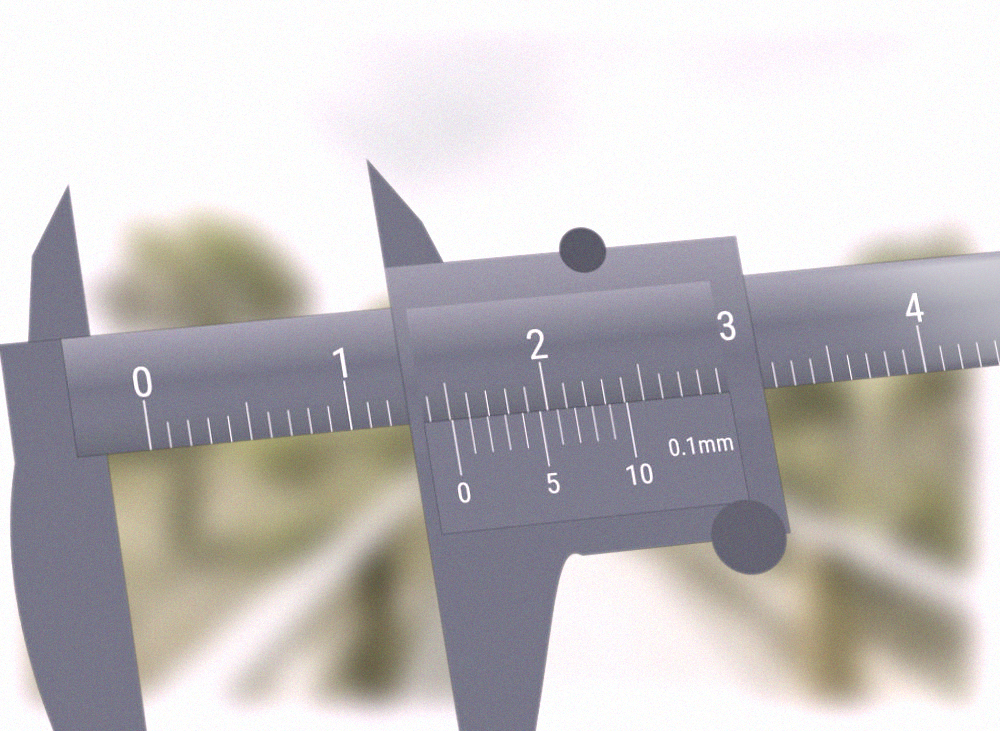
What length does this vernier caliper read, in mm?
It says 15.1 mm
